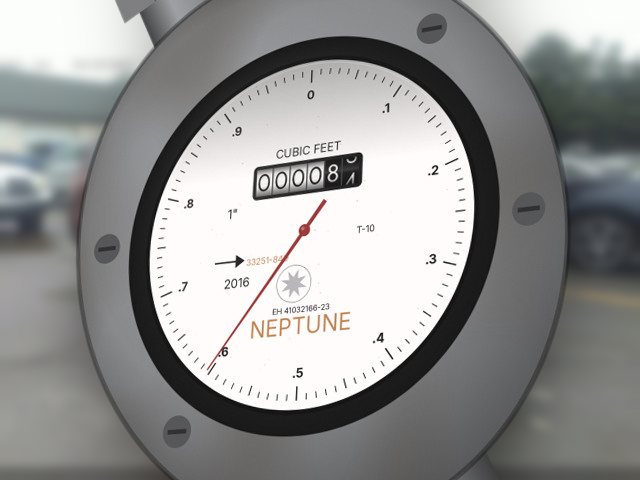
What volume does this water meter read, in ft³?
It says 83.60 ft³
